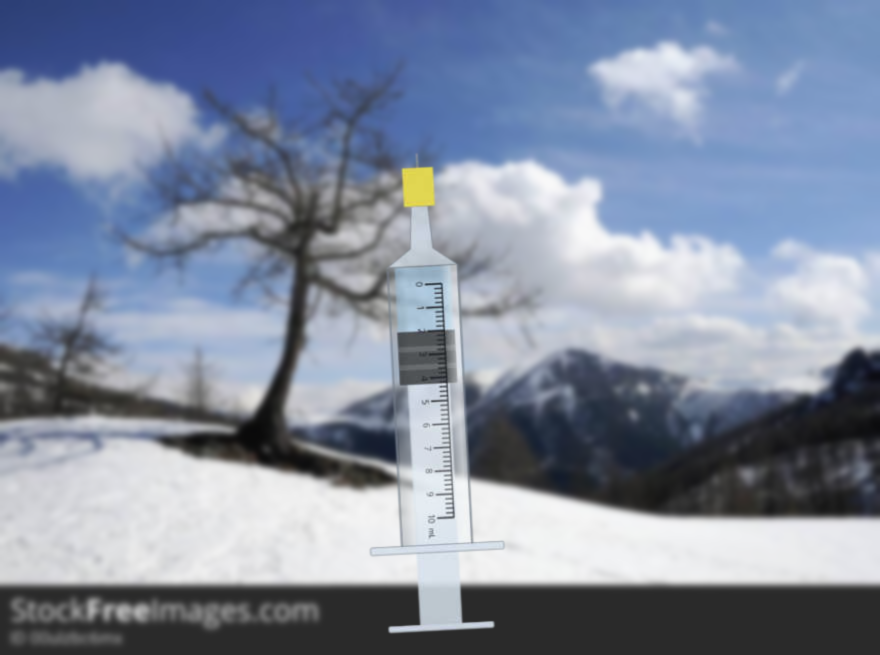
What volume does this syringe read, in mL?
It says 2 mL
